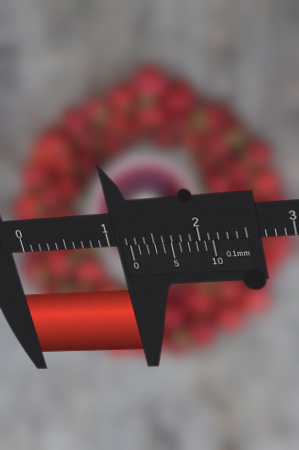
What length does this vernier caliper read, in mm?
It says 12.4 mm
